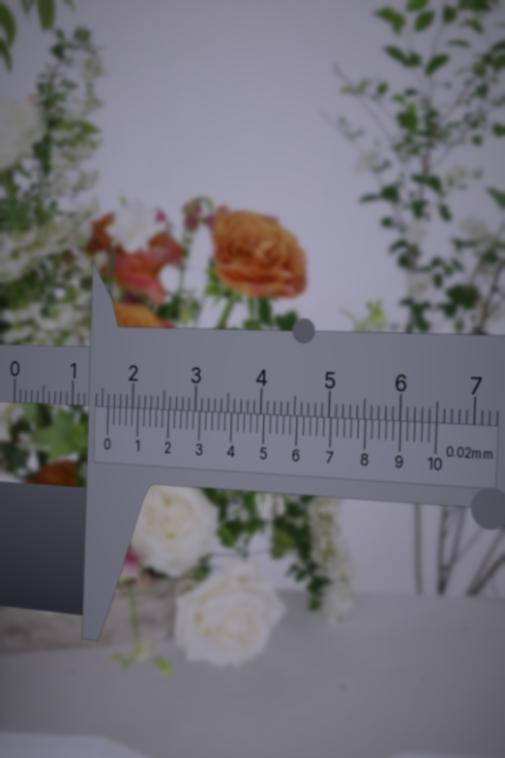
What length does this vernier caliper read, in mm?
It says 16.0 mm
